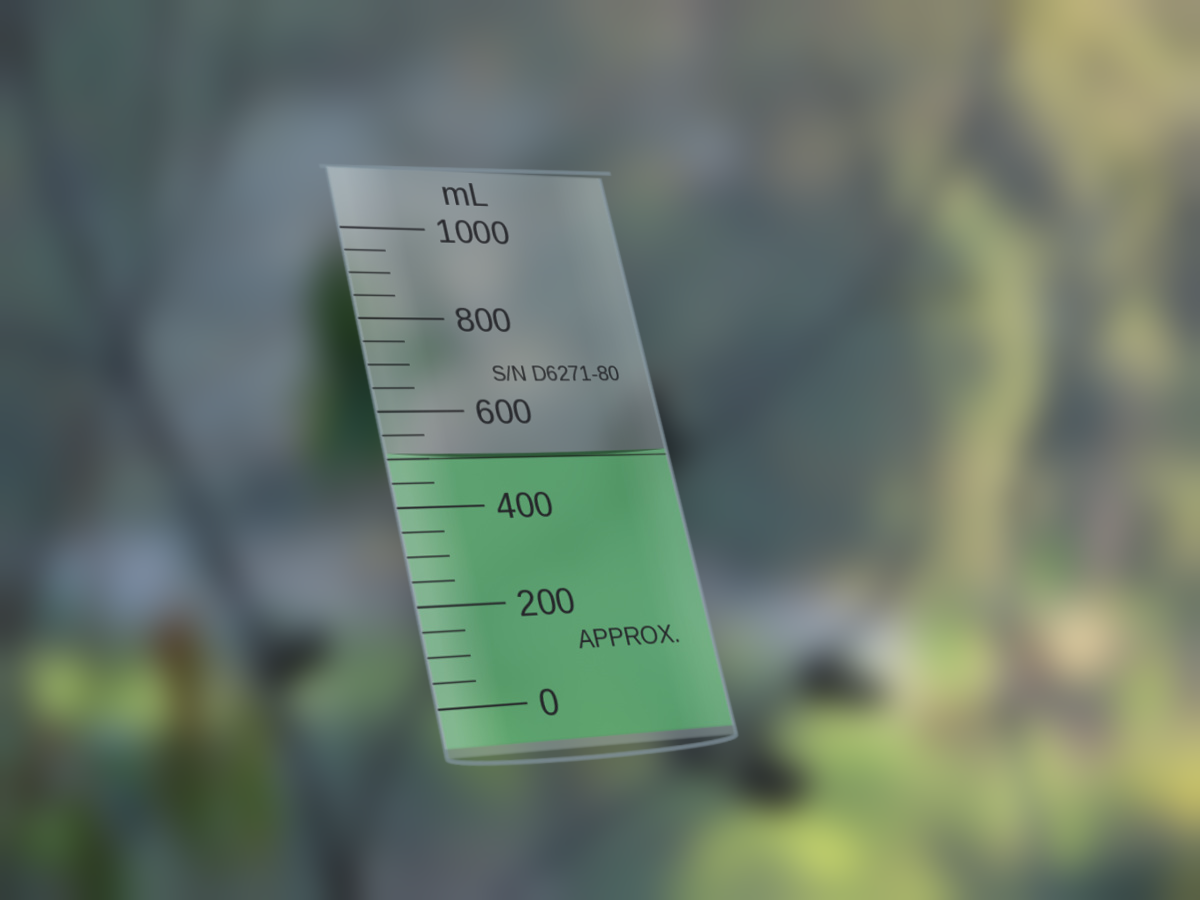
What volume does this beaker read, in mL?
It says 500 mL
